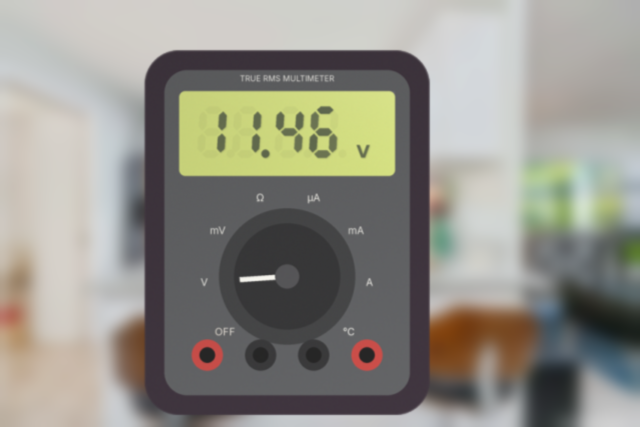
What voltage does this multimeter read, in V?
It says 11.46 V
